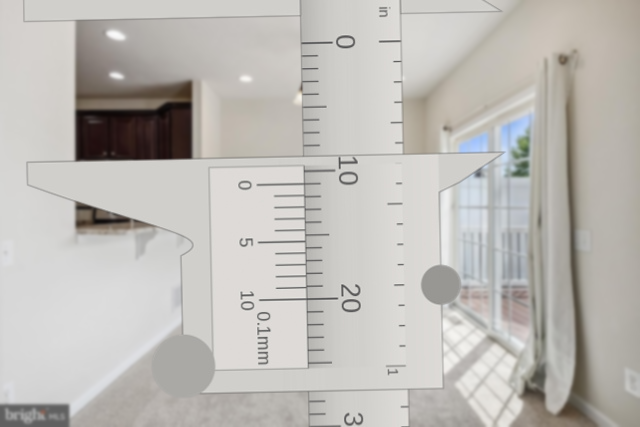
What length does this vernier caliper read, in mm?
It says 11.0 mm
